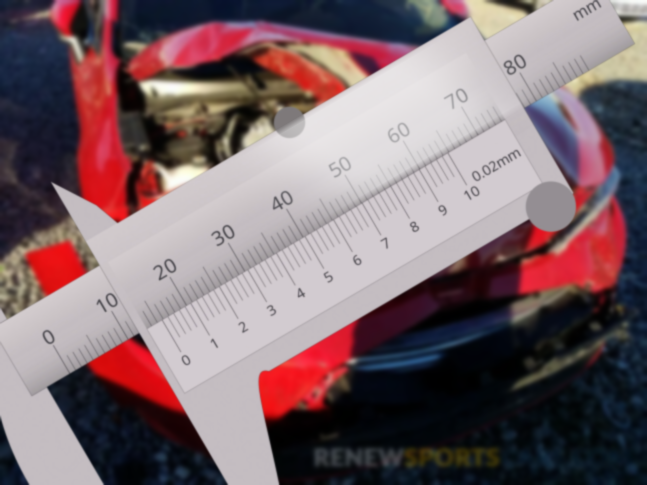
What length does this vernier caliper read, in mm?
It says 15.8 mm
